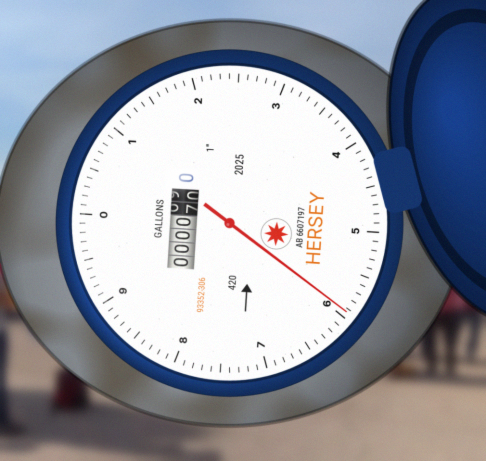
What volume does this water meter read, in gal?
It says 695.9 gal
